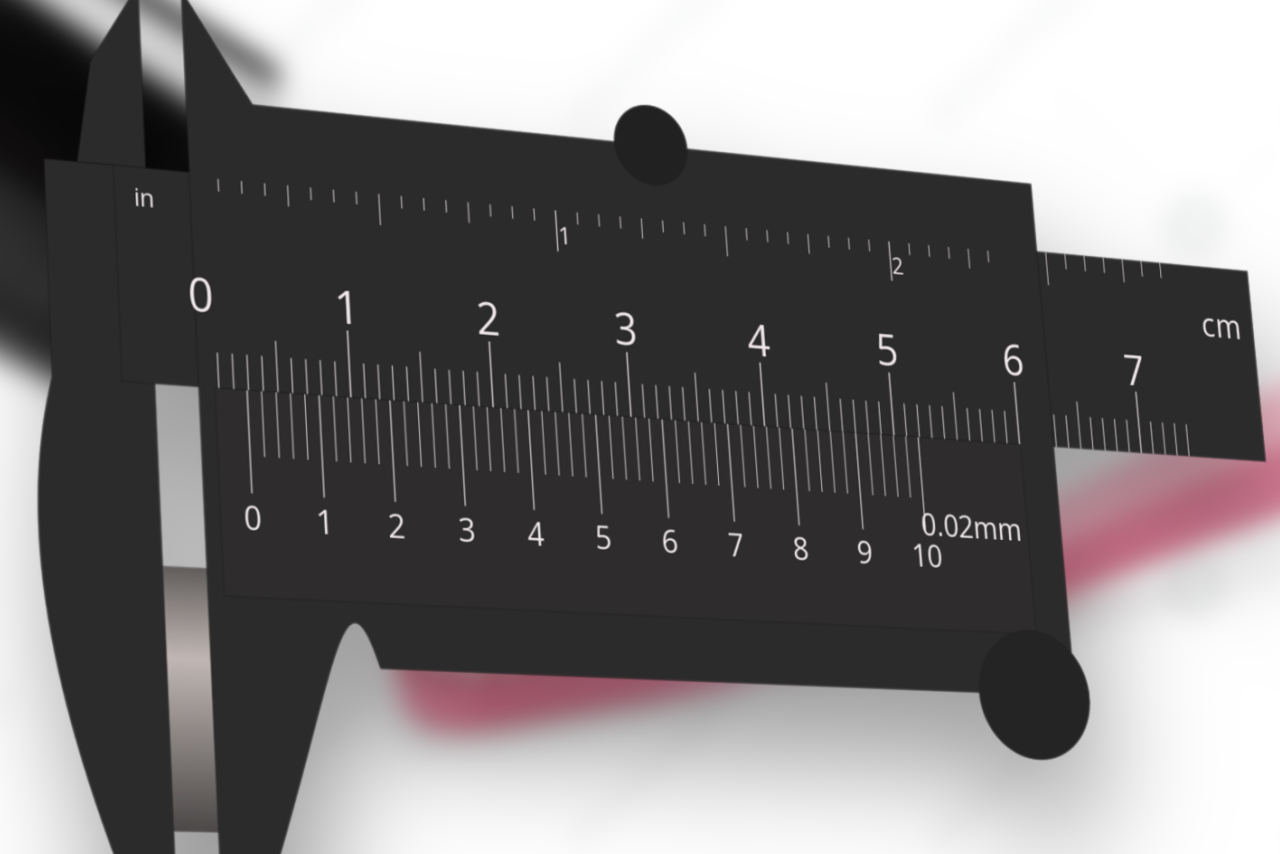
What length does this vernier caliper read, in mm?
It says 2.9 mm
